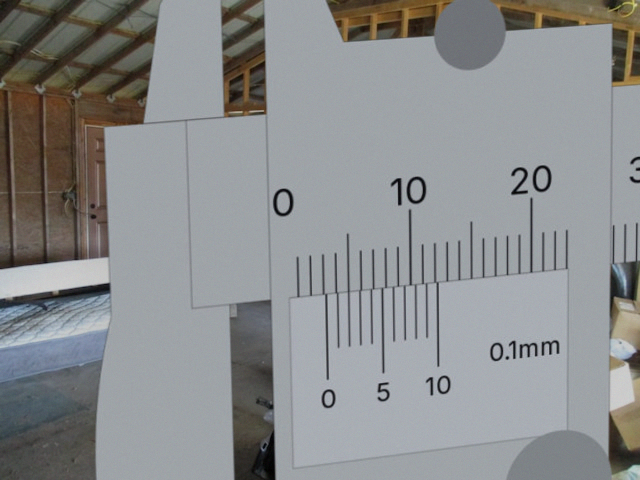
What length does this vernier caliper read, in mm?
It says 3.2 mm
